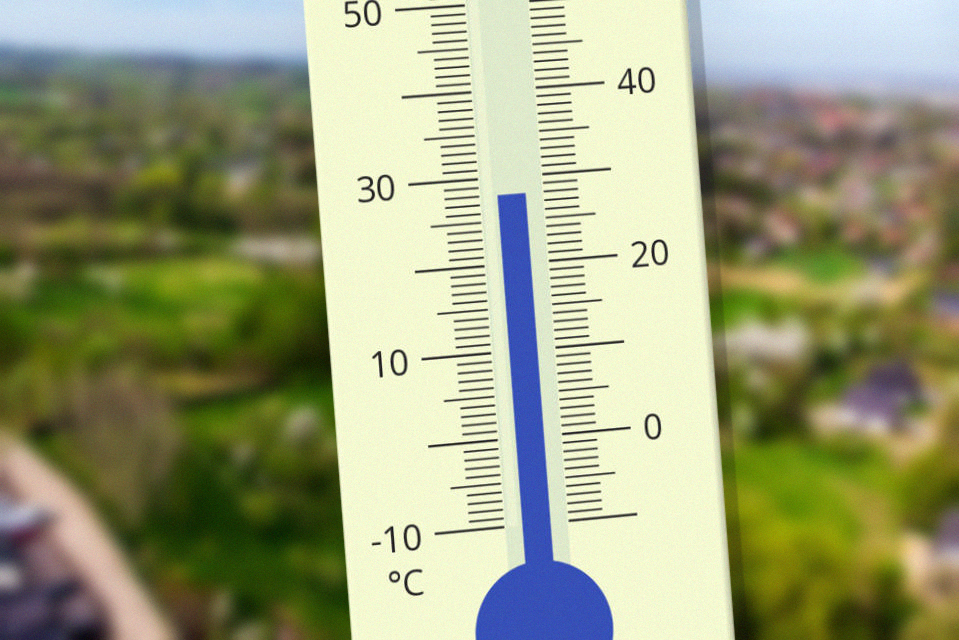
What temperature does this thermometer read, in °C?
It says 28 °C
